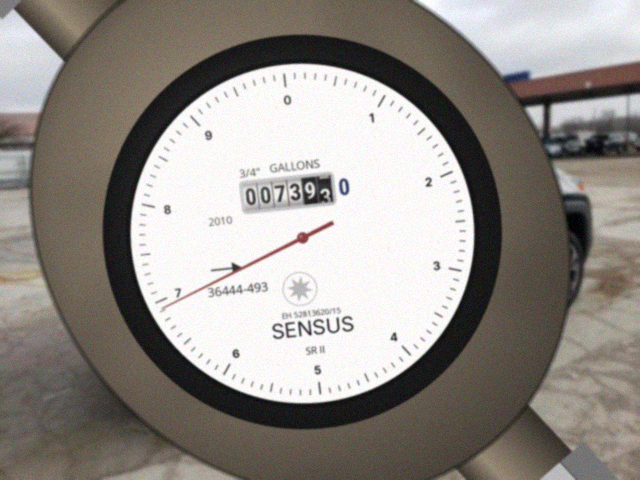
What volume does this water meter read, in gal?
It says 73926.9 gal
